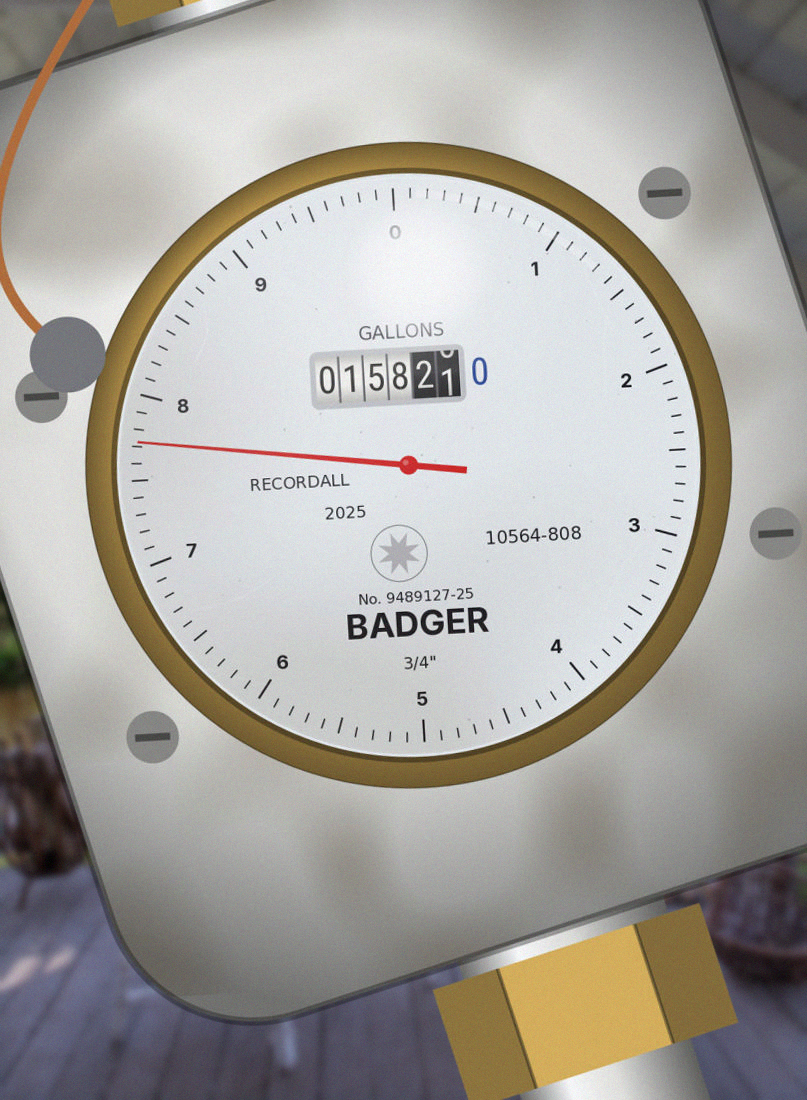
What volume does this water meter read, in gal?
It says 158207.7 gal
